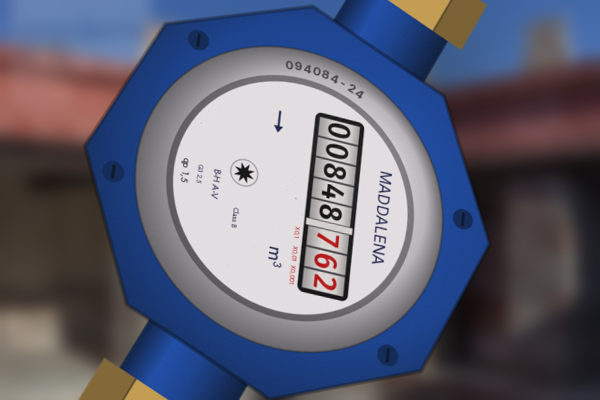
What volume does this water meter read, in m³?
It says 848.762 m³
